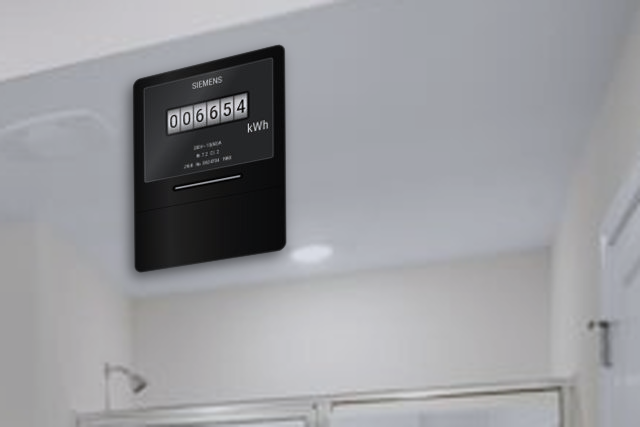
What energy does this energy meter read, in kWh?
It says 6654 kWh
